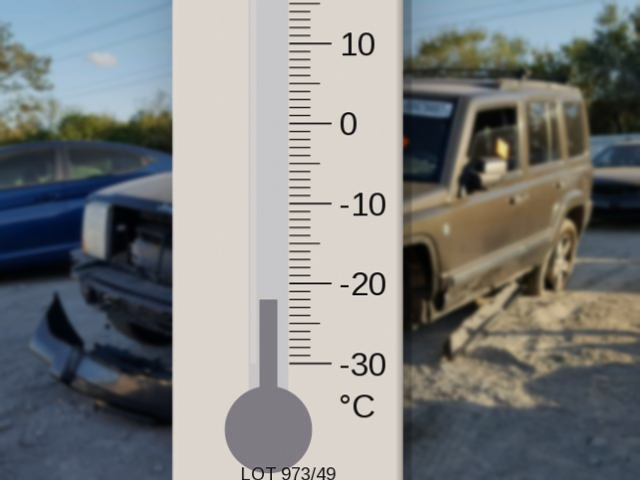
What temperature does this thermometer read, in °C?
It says -22 °C
